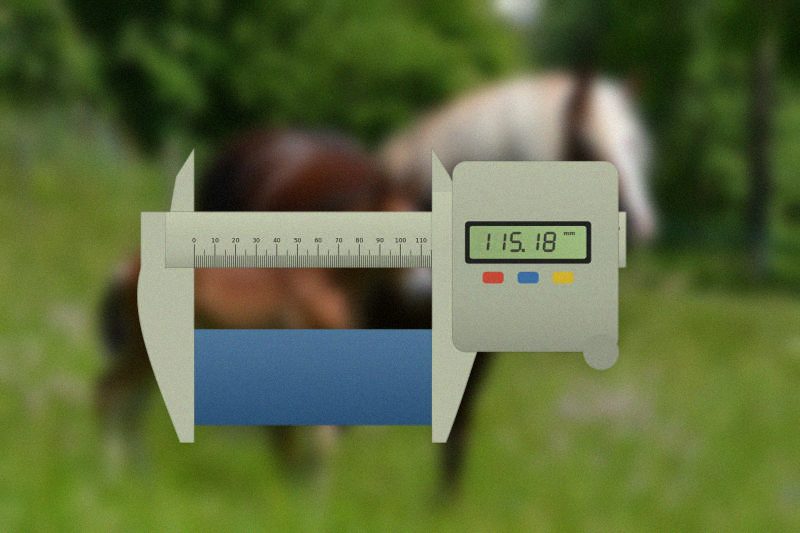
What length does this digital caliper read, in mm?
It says 115.18 mm
